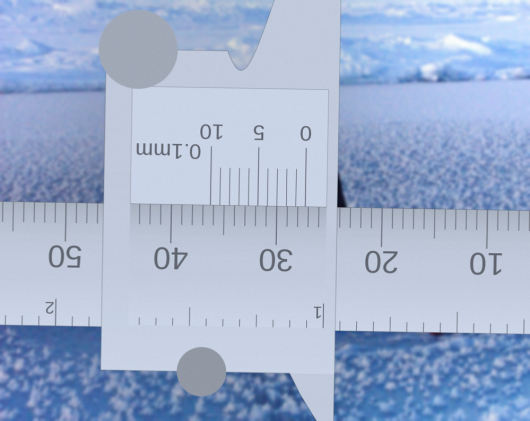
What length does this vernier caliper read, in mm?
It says 27.3 mm
